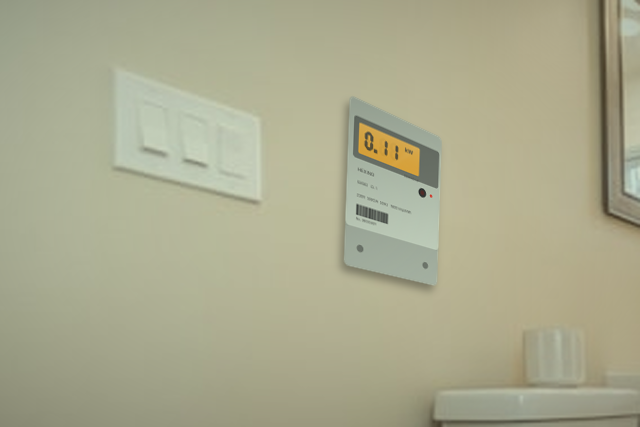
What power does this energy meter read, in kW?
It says 0.11 kW
